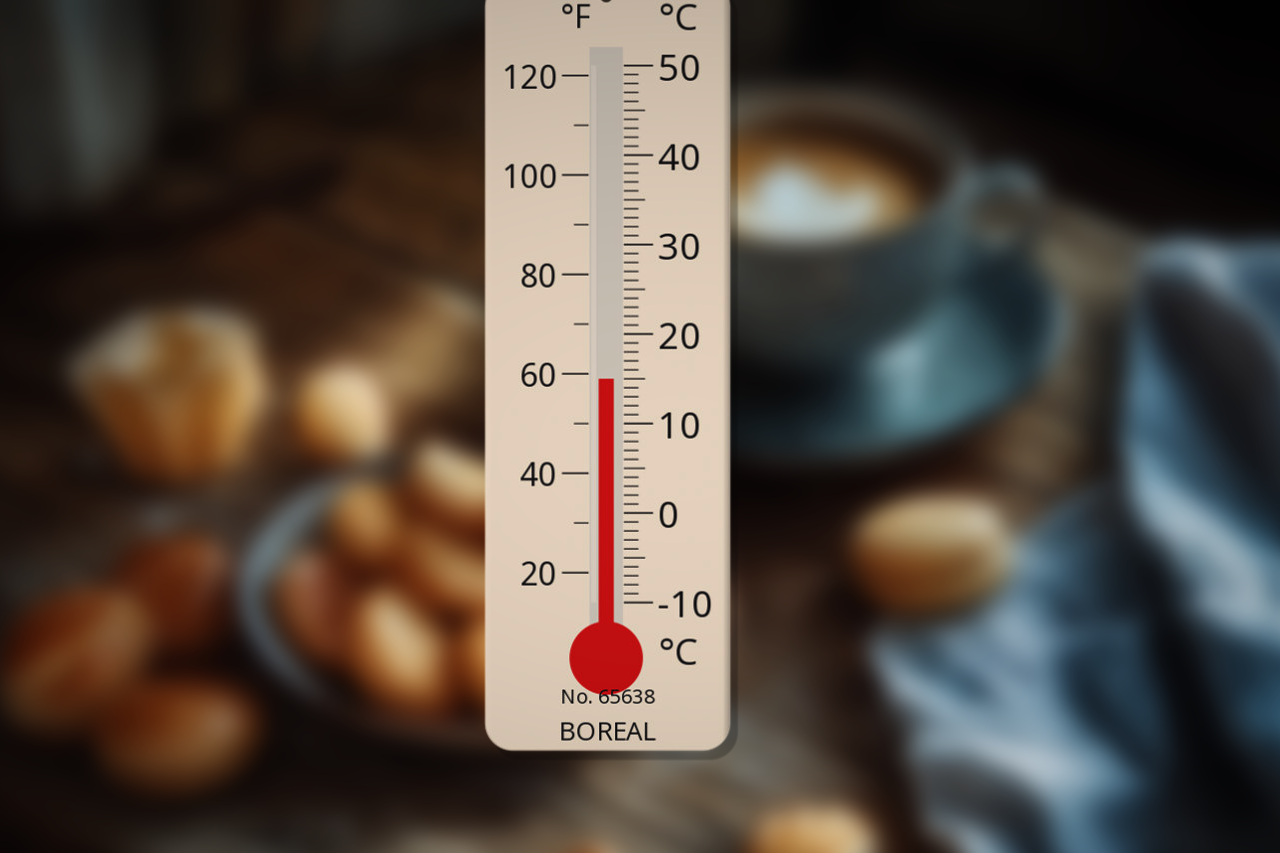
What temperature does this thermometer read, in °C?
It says 15 °C
